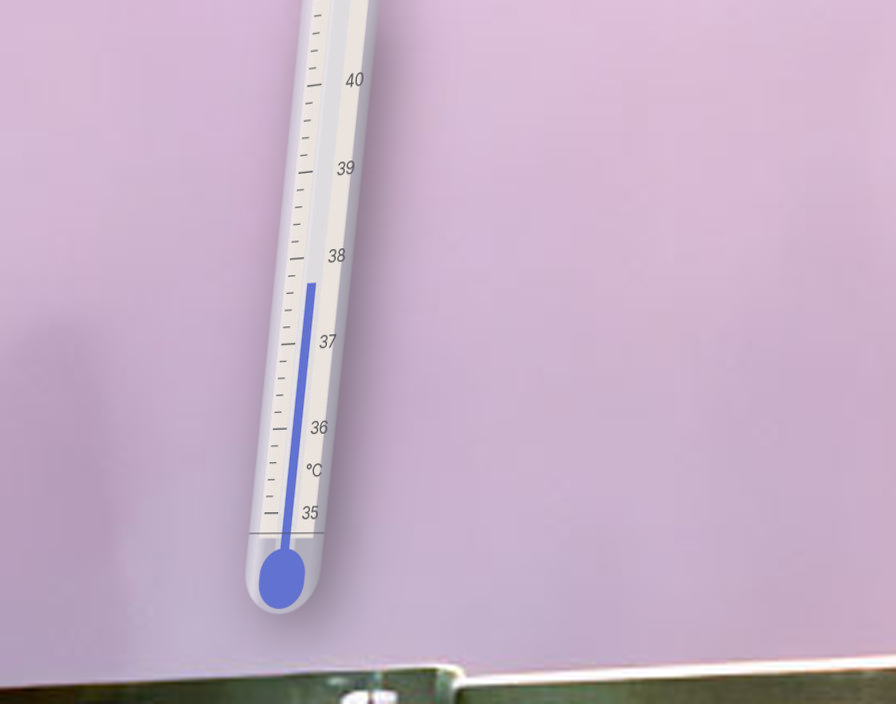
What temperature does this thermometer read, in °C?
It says 37.7 °C
